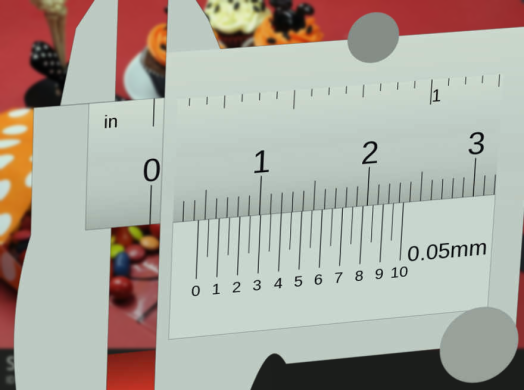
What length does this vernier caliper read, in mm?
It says 4.4 mm
